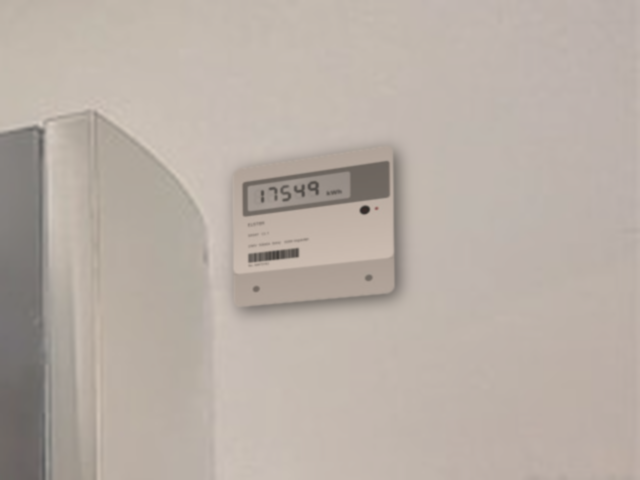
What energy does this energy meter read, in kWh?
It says 17549 kWh
